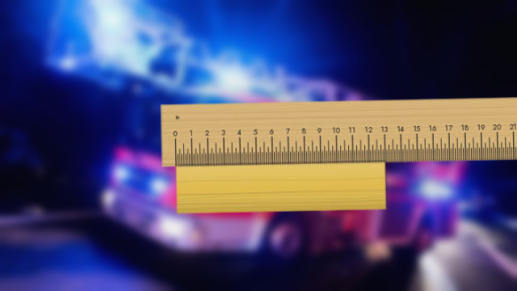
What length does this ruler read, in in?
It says 13 in
